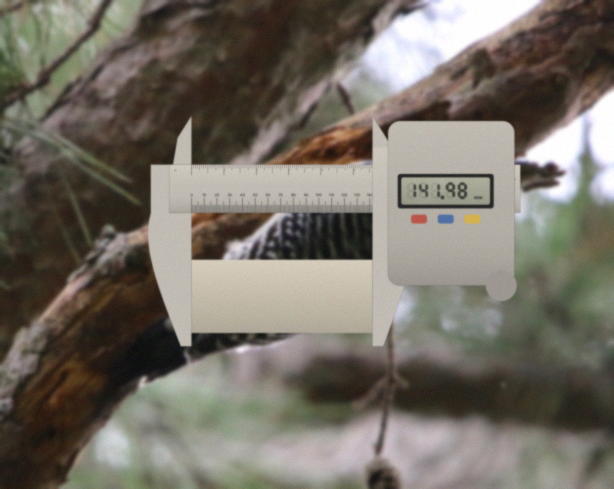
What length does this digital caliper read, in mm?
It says 141.98 mm
